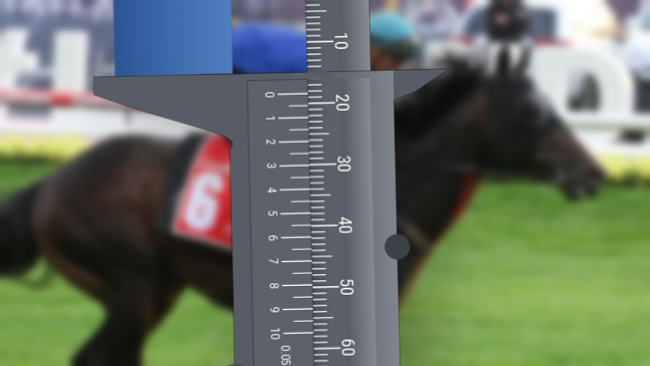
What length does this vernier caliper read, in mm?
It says 18.4 mm
